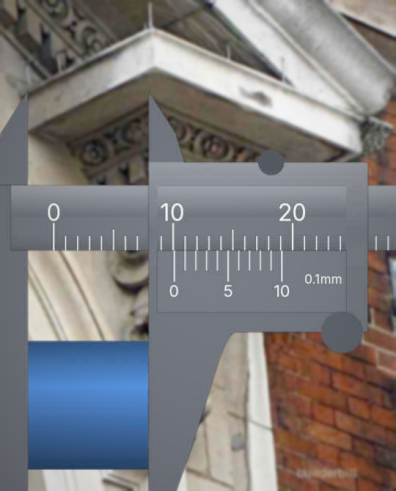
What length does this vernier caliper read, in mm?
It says 10.1 mm
